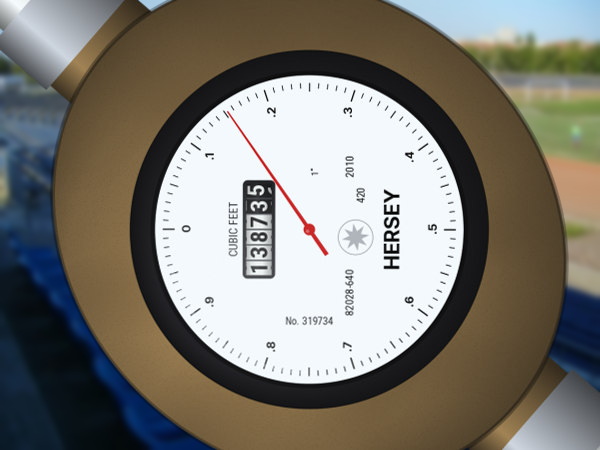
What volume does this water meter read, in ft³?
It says 138735.15 ft³
